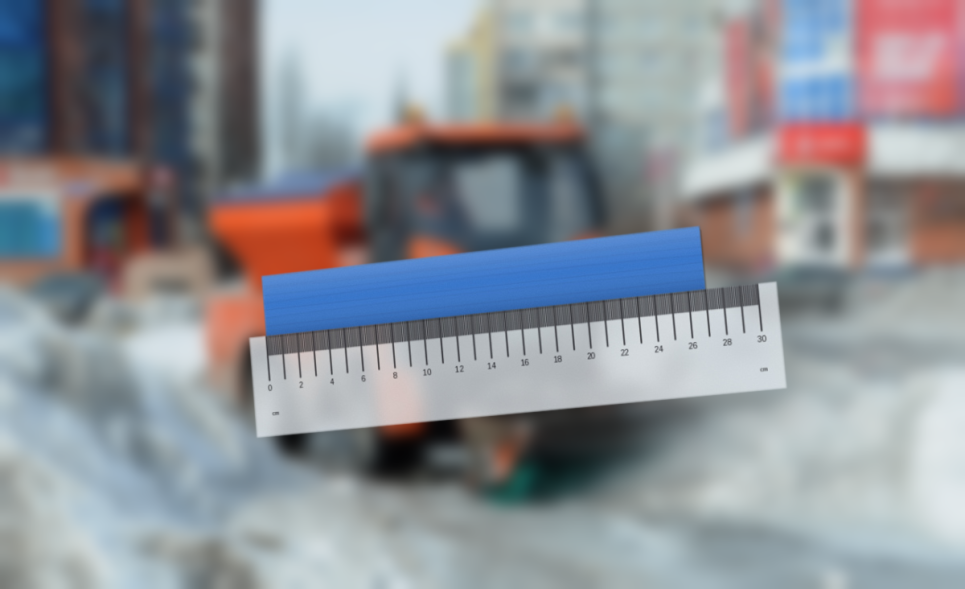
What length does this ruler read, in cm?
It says 27 cm
